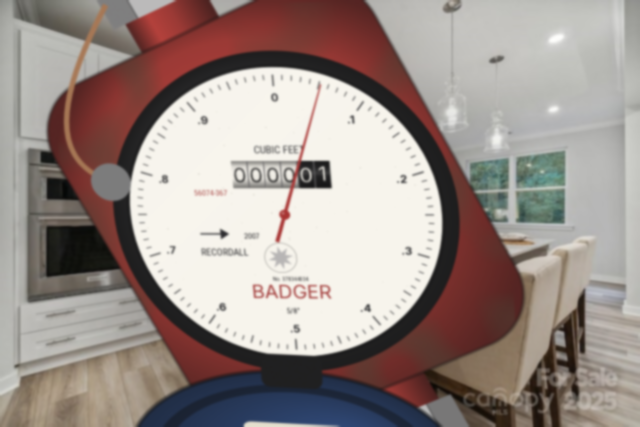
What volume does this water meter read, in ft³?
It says 1.05 ft³
